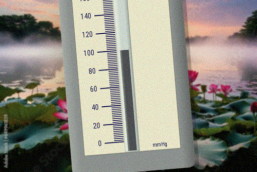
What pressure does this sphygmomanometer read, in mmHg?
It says 100 mmHg
